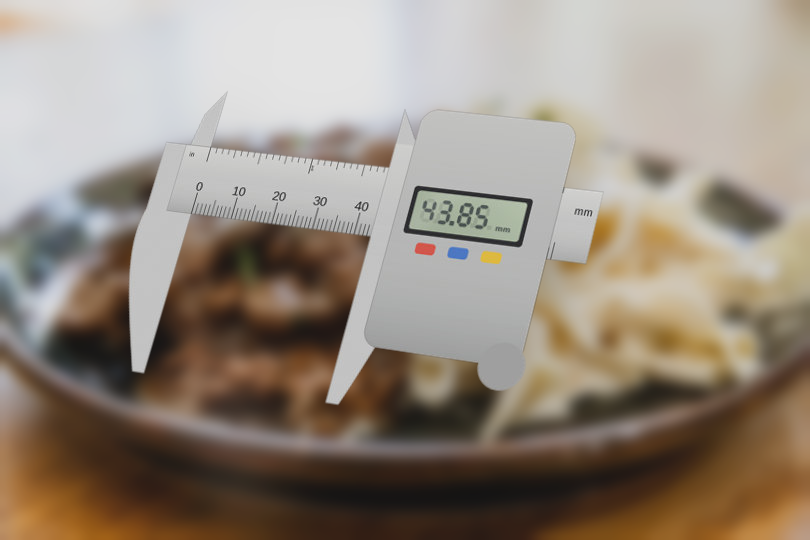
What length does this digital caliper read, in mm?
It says 43.85 mm
